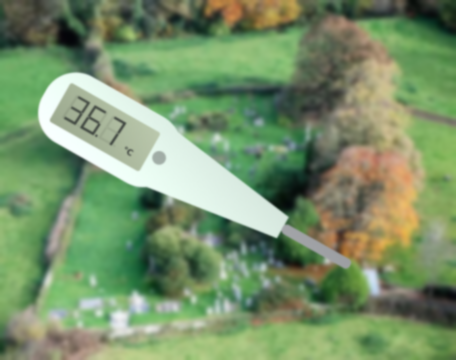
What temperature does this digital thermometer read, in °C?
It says 36.7 °C
